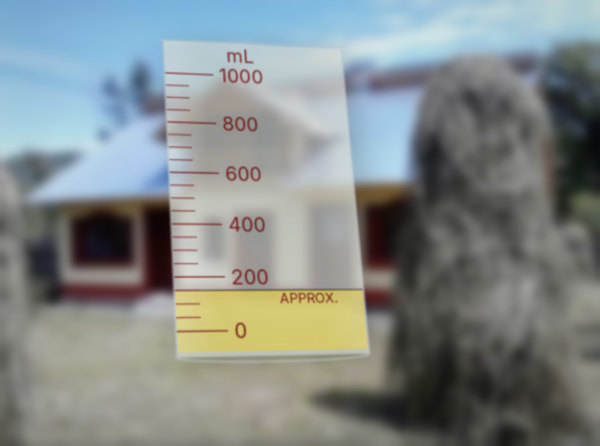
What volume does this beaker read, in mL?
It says 150 mL
